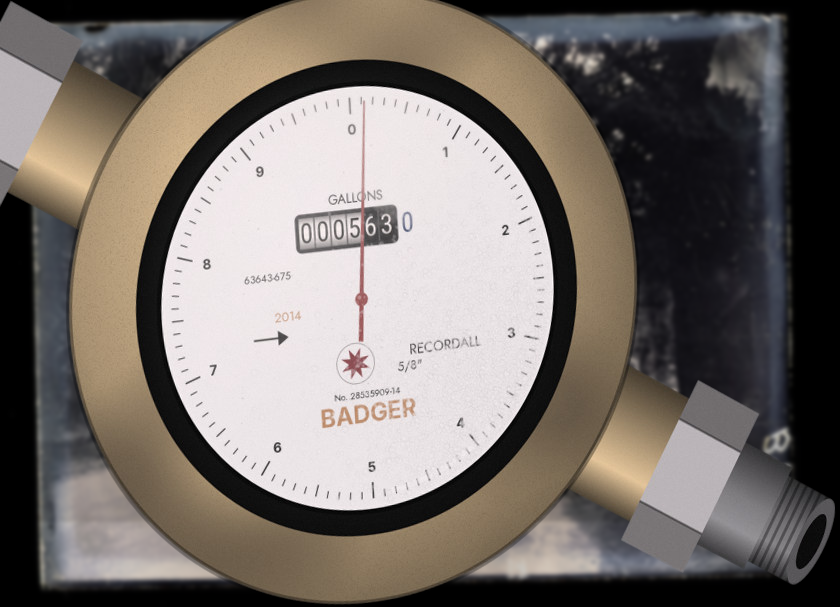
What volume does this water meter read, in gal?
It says 5630.1 gal
